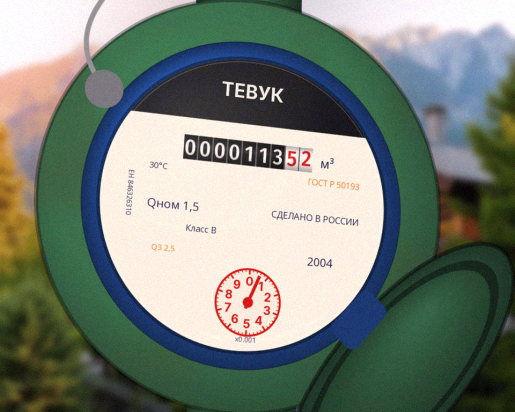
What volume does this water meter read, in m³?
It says 113.520 m³
